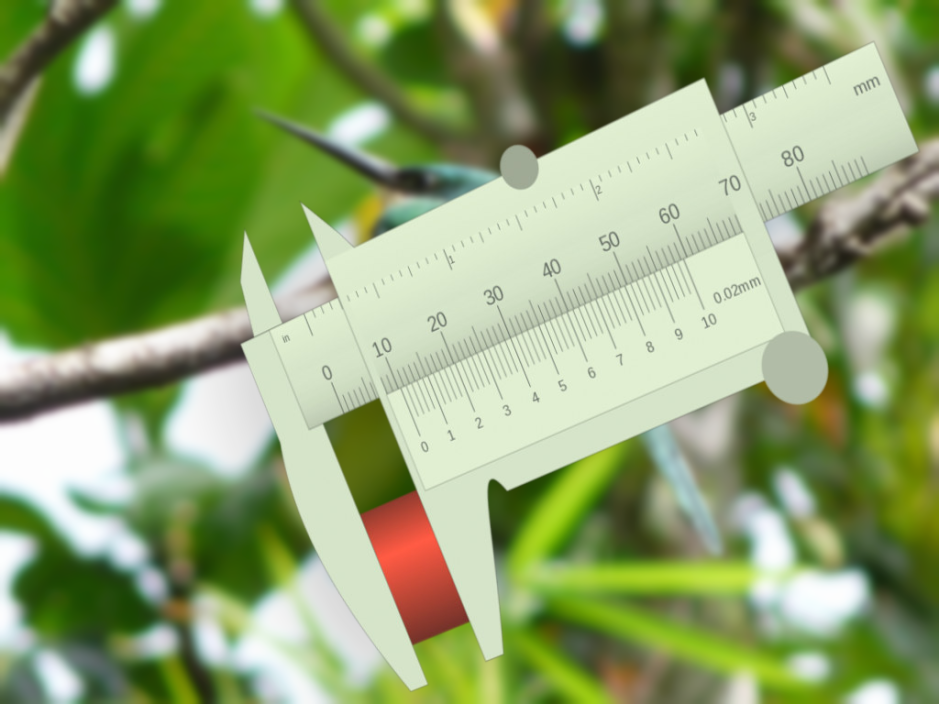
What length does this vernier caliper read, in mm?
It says 10.4 mm
